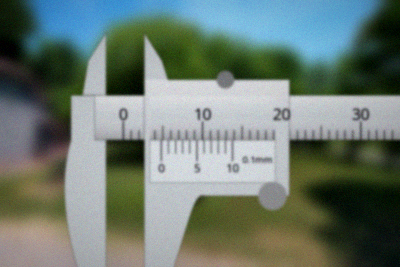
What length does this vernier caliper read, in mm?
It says 4.8 mm
